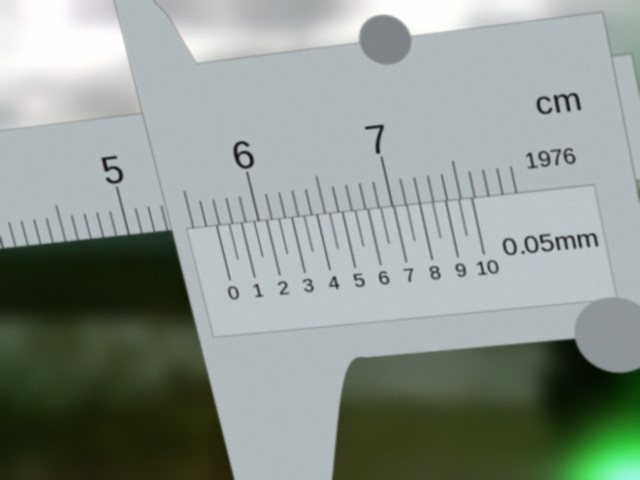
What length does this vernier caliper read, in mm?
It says 56.8 mm
